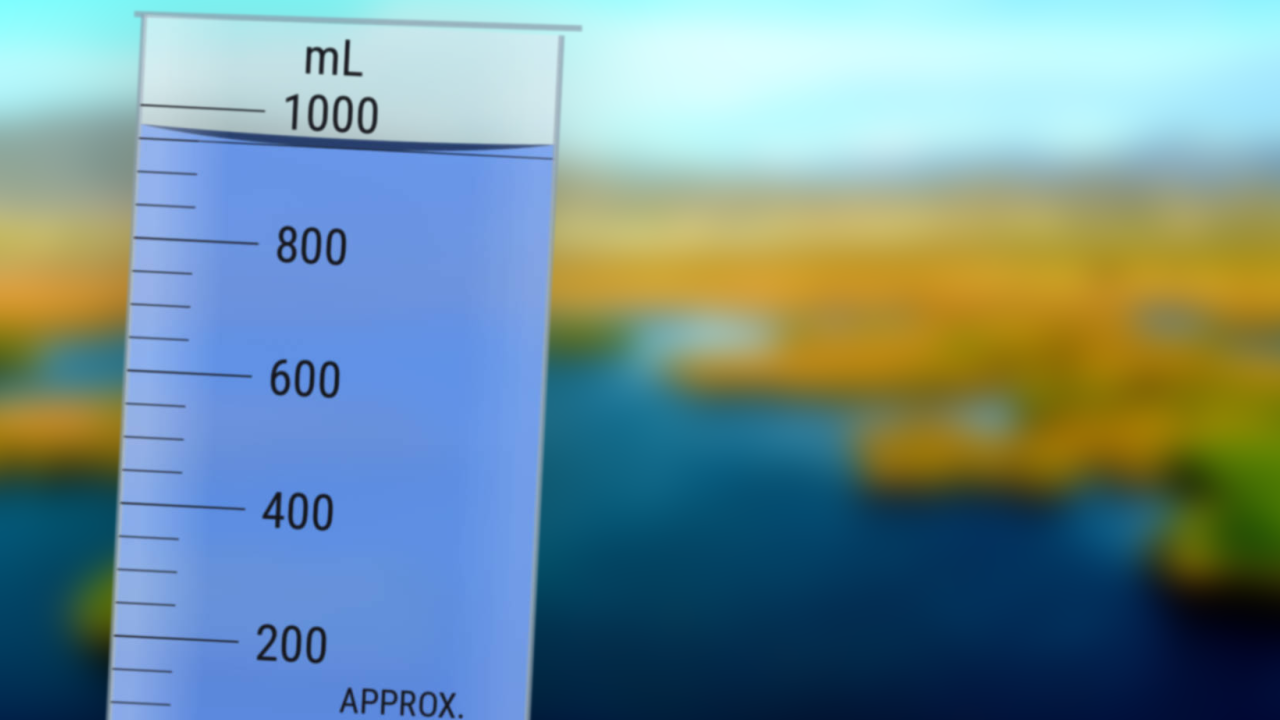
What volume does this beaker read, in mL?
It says 950 mL
